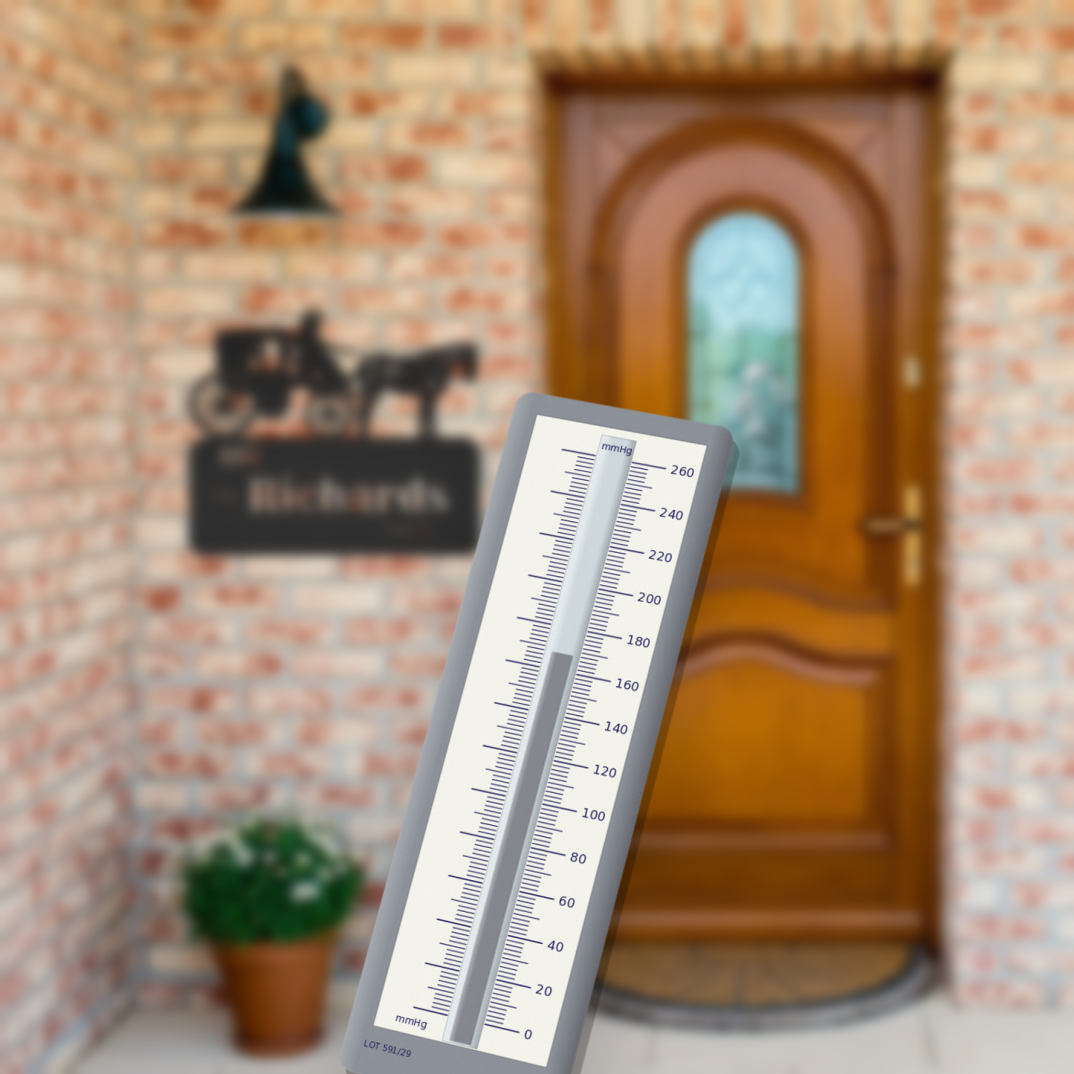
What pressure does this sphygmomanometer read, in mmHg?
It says 168 mmHg
